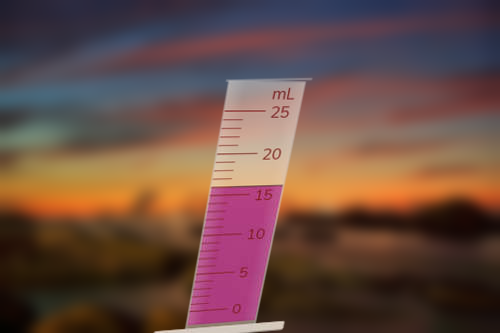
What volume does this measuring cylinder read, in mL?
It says 16 mL
